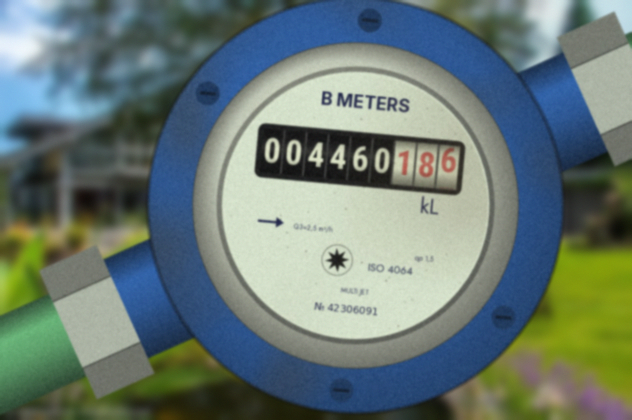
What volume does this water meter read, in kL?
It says 4460.186 kL
